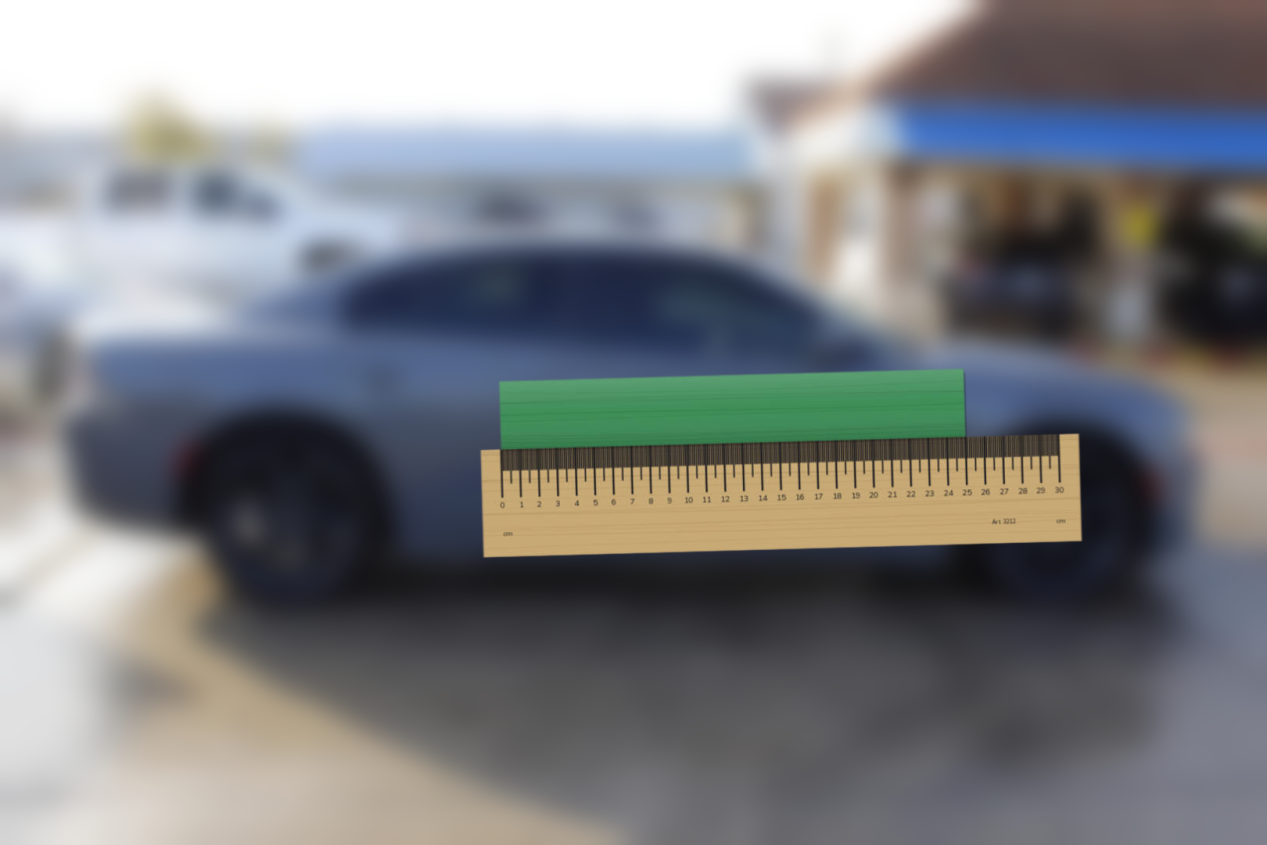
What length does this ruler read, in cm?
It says 25 cm
